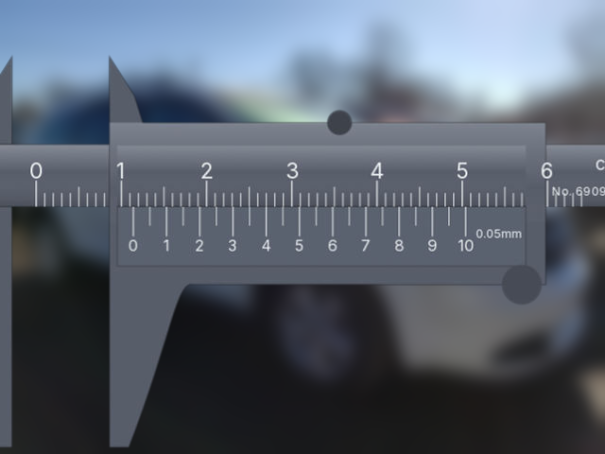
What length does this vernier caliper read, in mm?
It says 11.4 mm
